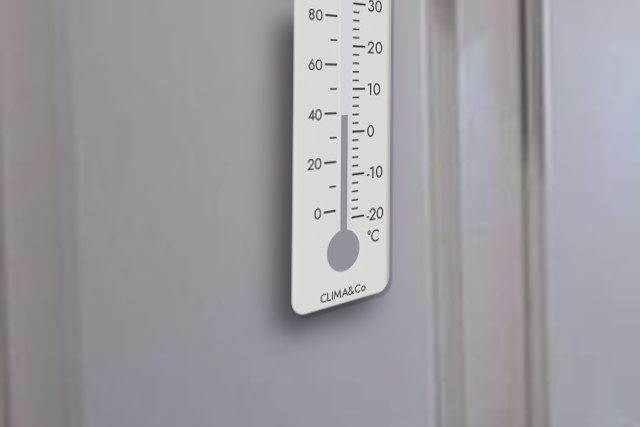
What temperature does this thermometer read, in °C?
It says 4 °C
